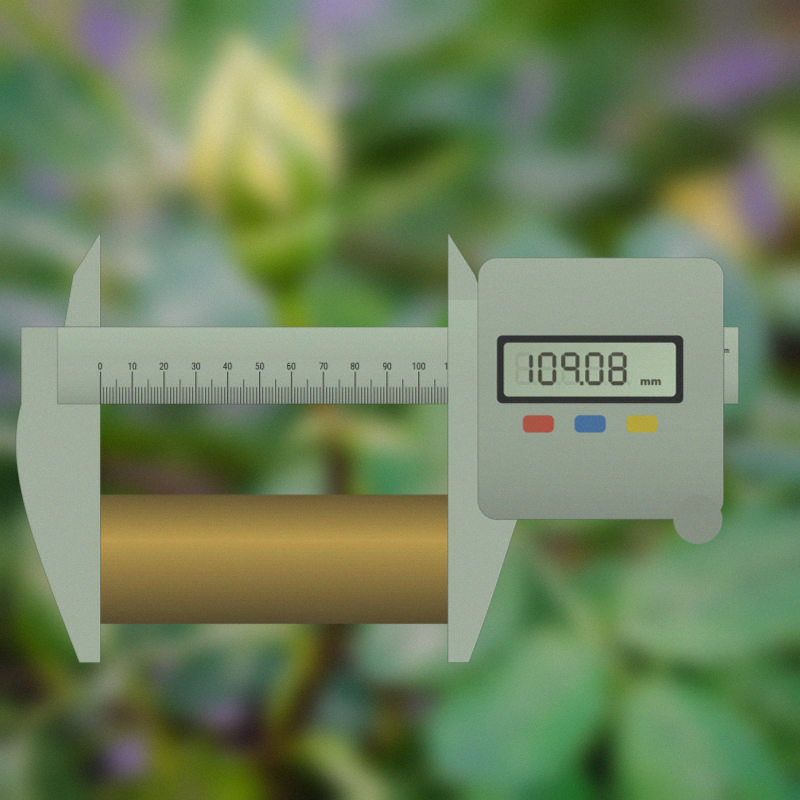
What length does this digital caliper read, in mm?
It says 109.08 mm
